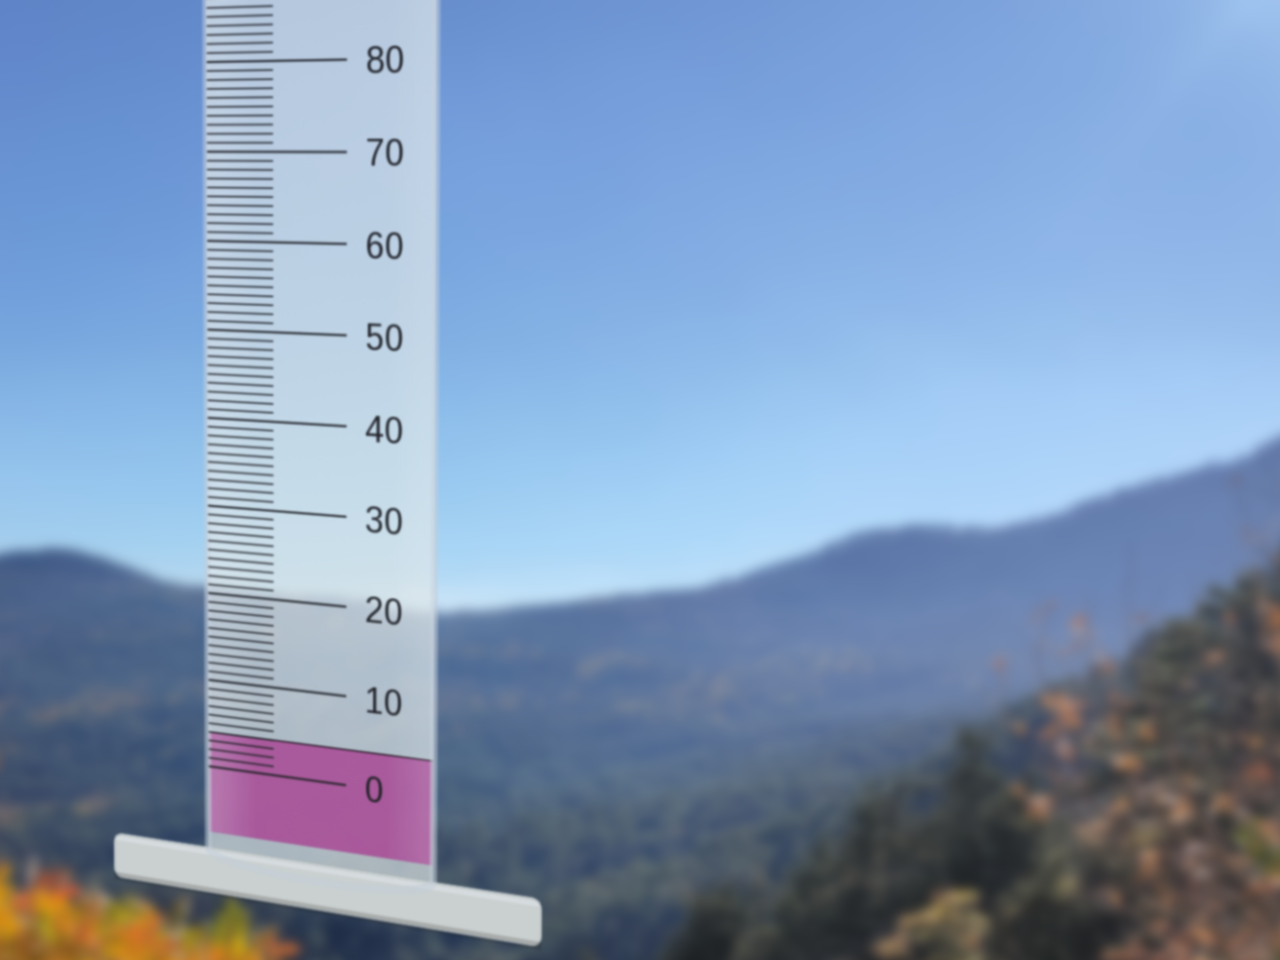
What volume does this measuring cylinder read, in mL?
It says 4 mL
